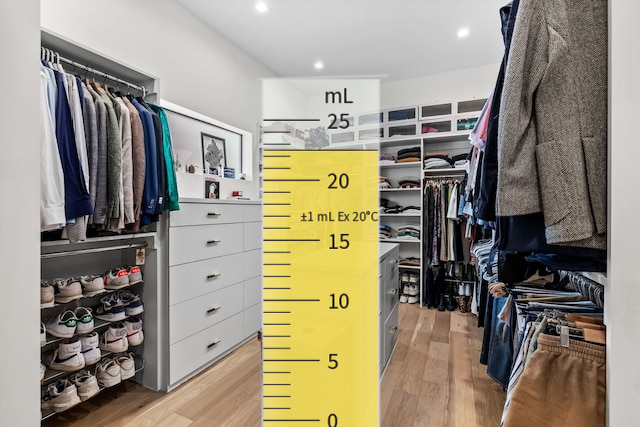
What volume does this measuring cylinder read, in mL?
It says 22.5 mL
